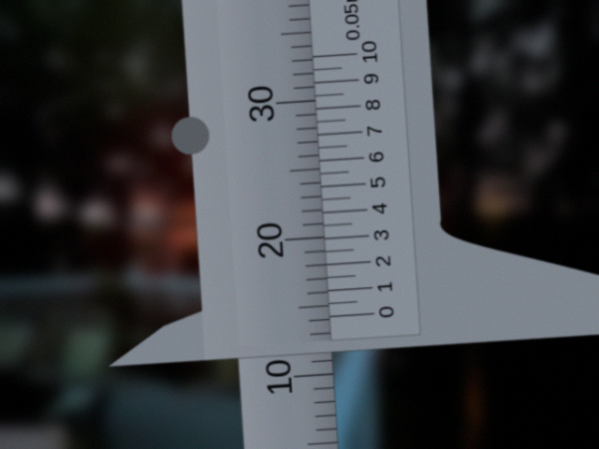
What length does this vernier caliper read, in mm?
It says 14.2 mm
